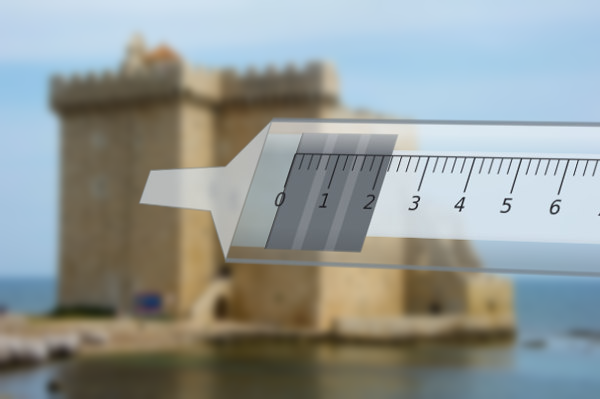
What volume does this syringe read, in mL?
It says 0 mL
